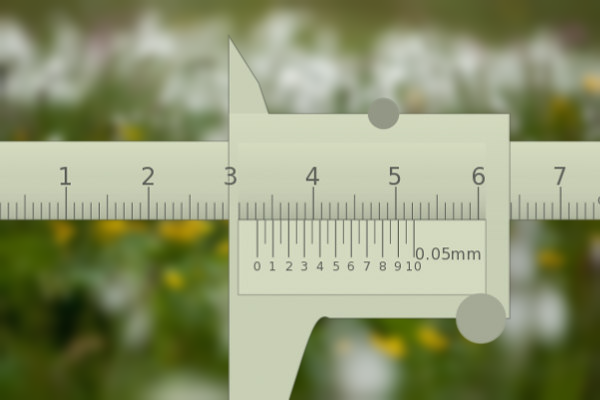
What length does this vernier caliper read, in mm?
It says 33.2 mm
